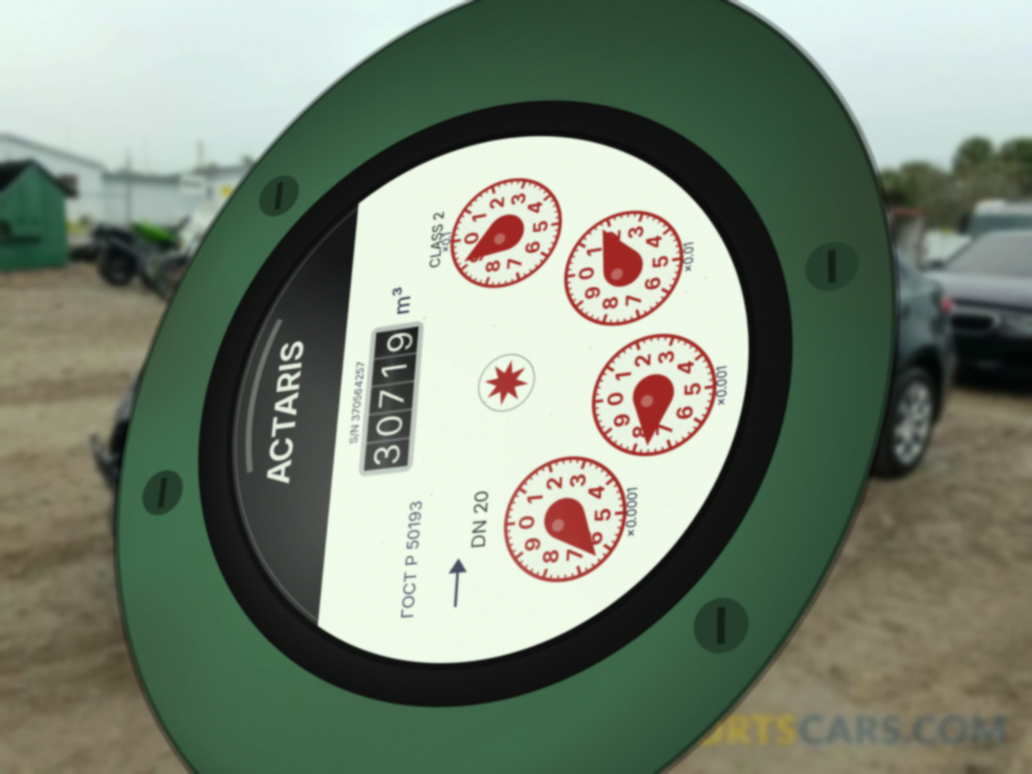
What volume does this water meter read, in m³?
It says 30718.9176 m³
